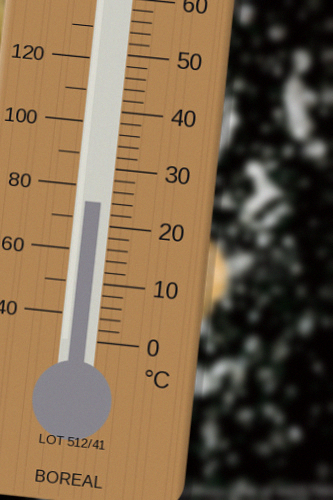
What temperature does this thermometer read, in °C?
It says 24 °C
